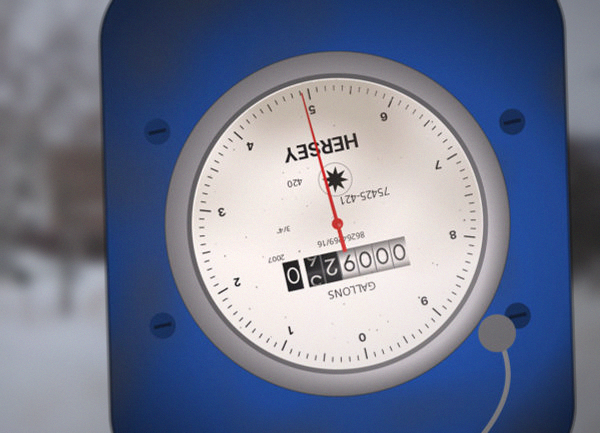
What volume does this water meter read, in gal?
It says 9254.9 gal
